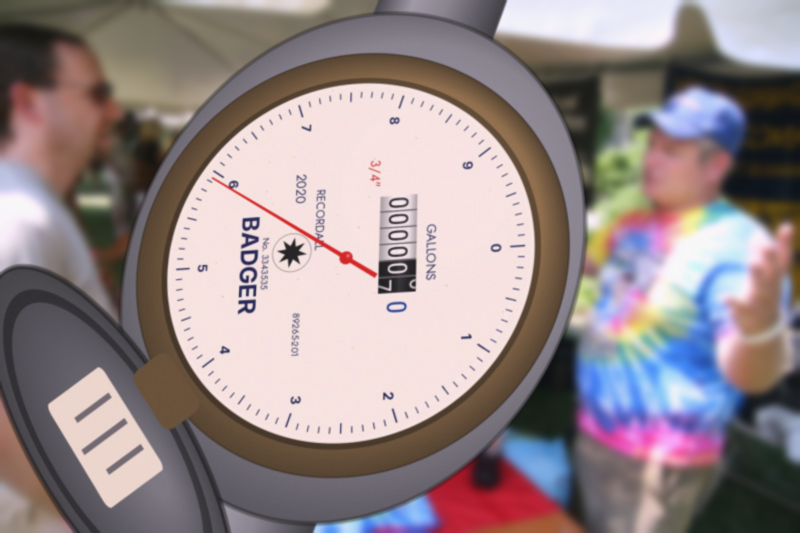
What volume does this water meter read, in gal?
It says 65.9 gal
